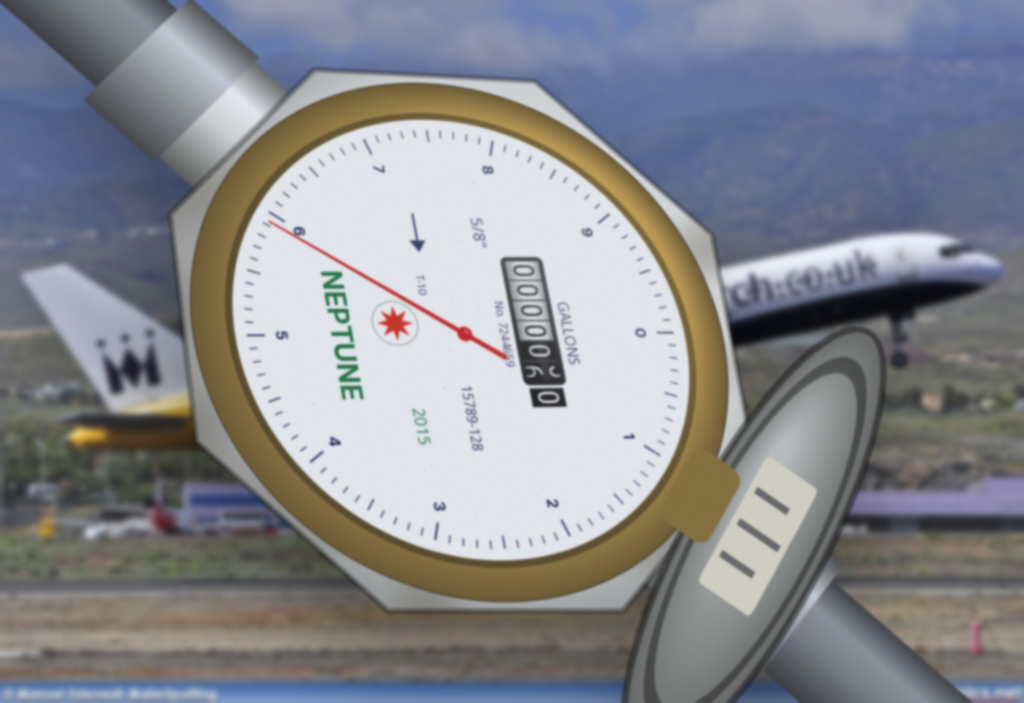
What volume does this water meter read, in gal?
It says 55.9 gal
